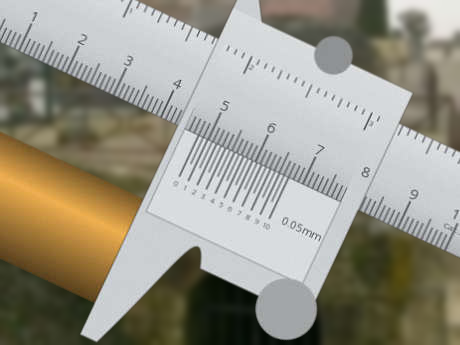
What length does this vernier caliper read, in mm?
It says 48.0 mm
